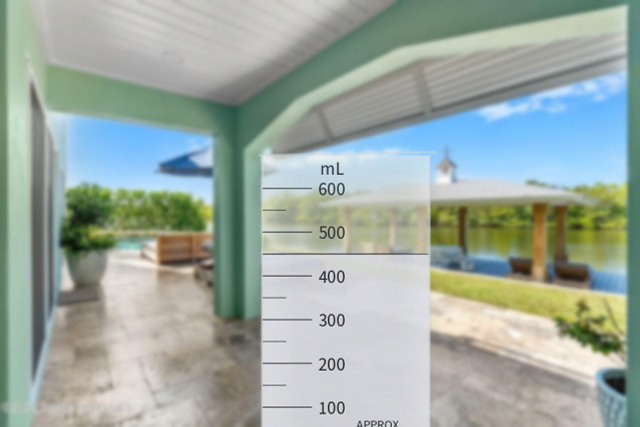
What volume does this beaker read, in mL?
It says 450 mL
